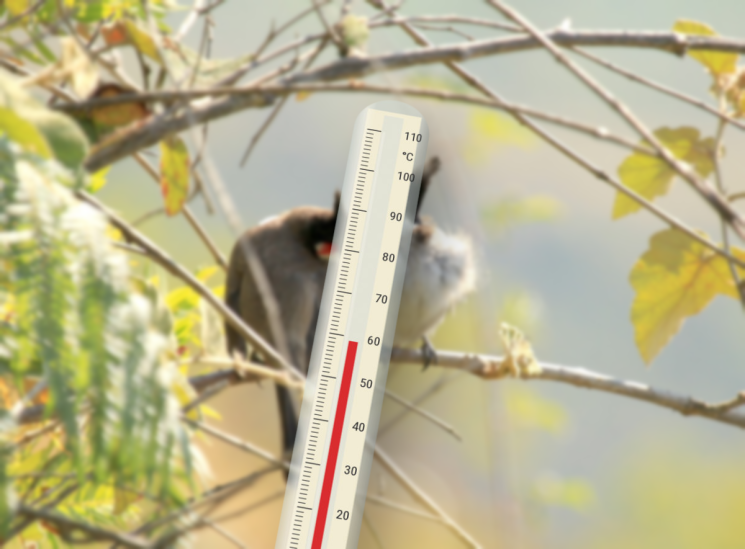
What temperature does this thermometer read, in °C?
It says 59 °C
